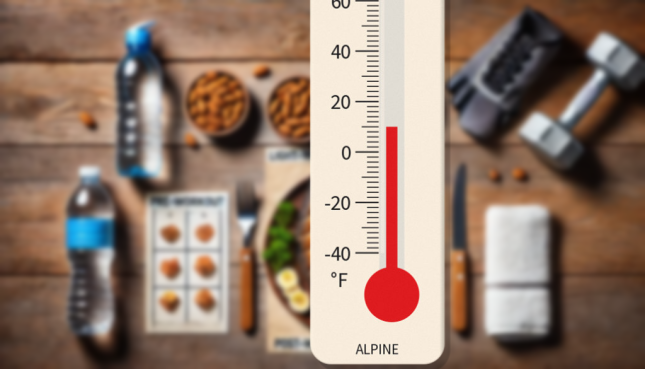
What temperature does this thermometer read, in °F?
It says 10 °F
